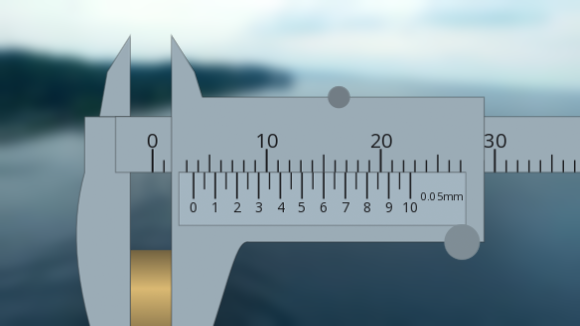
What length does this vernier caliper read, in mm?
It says 3.6 mm
